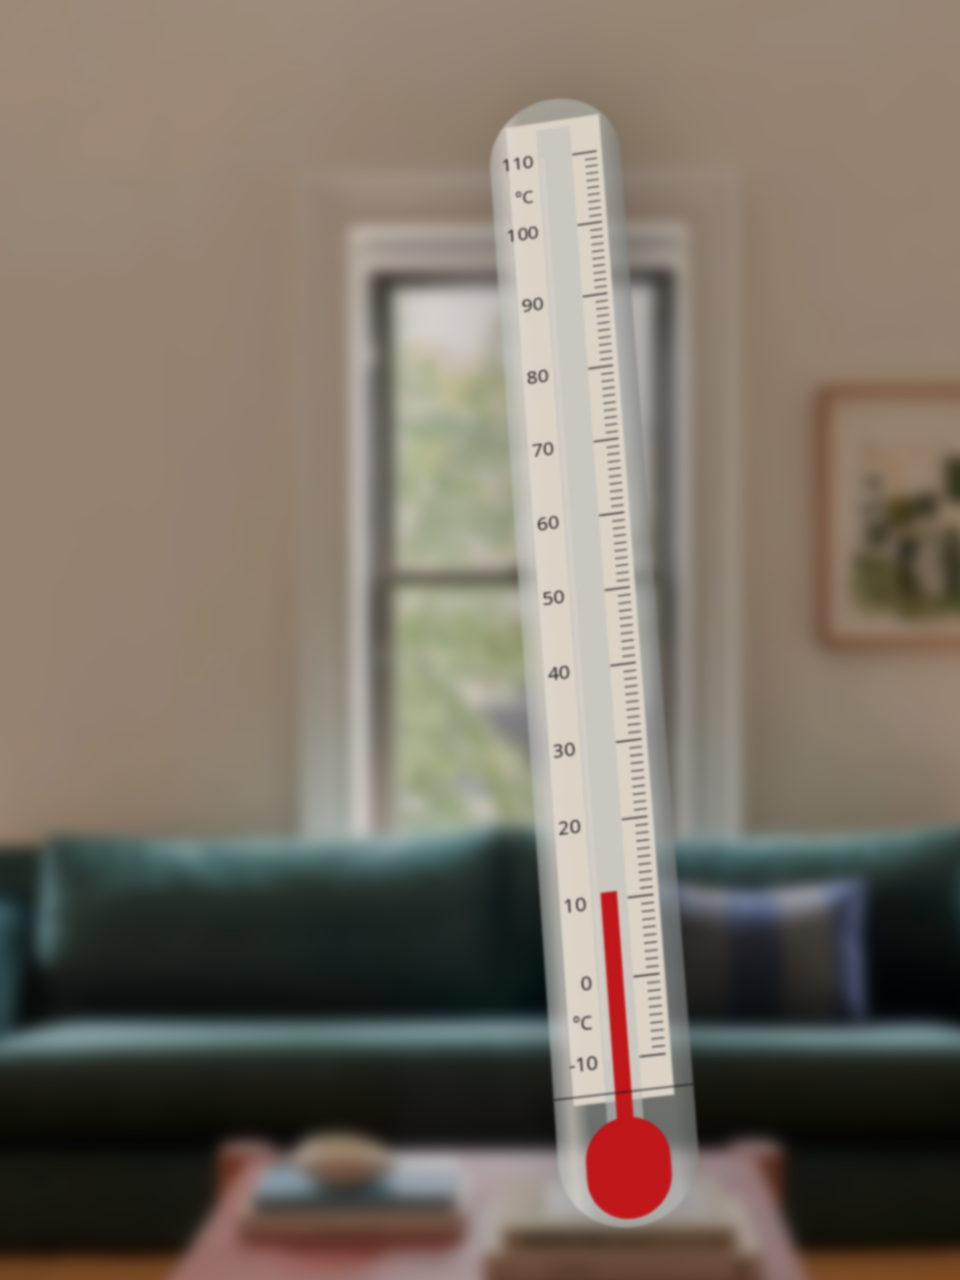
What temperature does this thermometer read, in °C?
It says 11 °C
